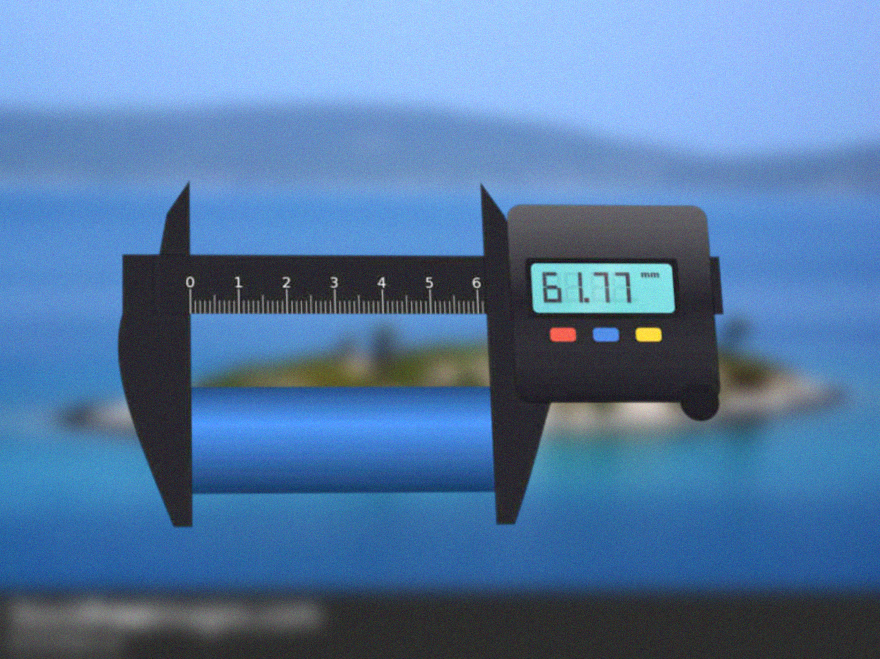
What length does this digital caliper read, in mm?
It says 61.77 mm
